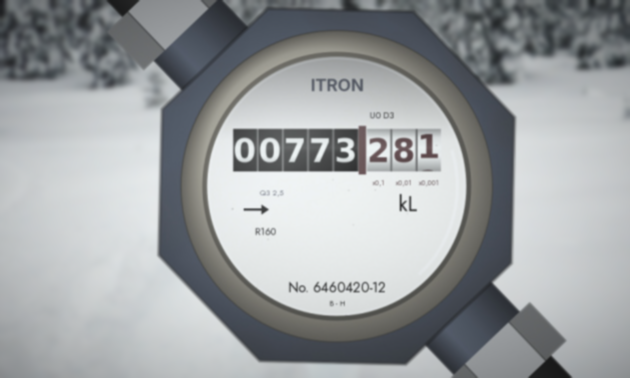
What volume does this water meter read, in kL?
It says 773.281 kL
